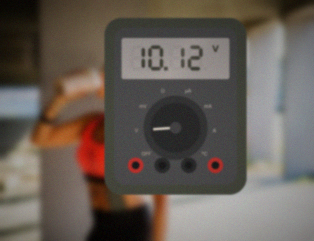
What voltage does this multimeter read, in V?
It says 10.12 V
